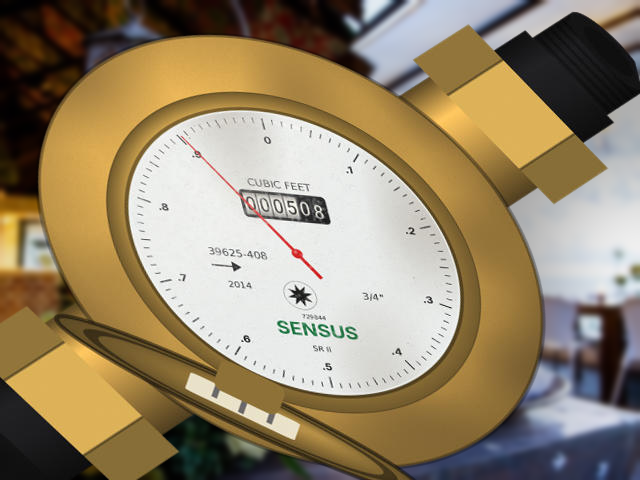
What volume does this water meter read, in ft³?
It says 507.90 ft³
